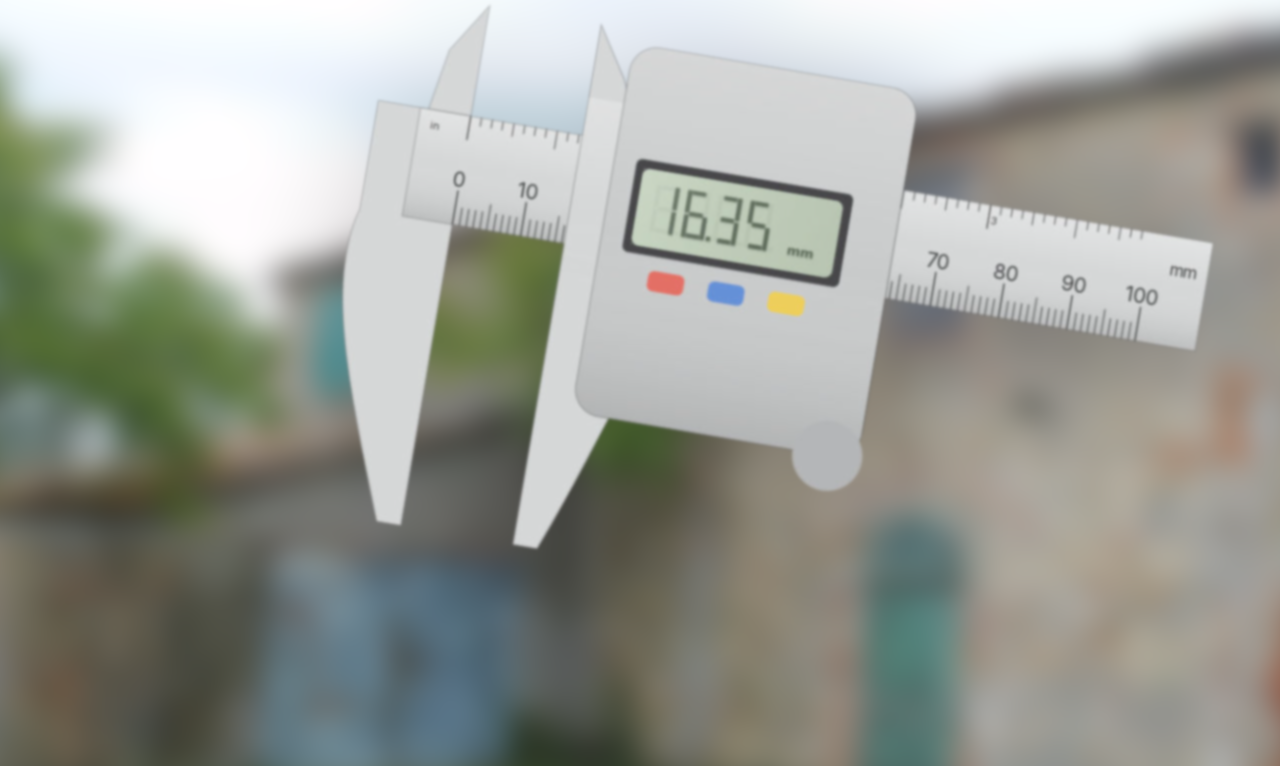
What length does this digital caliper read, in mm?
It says 16.35 mm
